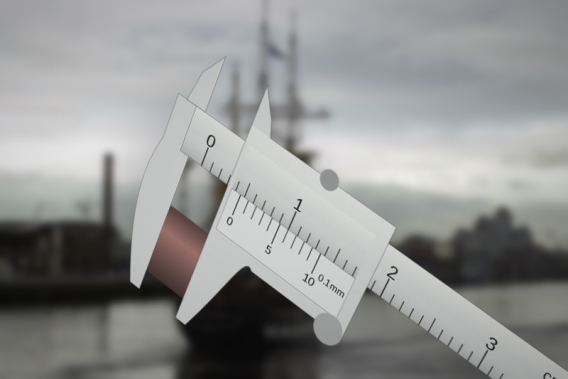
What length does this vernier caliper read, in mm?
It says 4.6 mm
